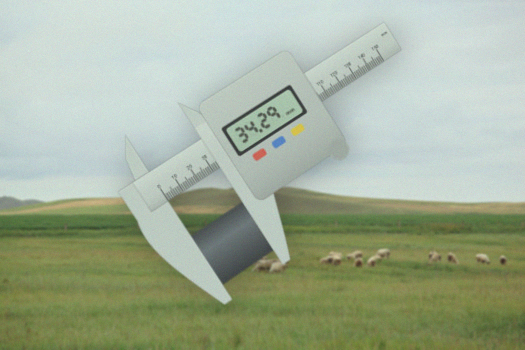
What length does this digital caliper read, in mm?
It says 34.29 mm
